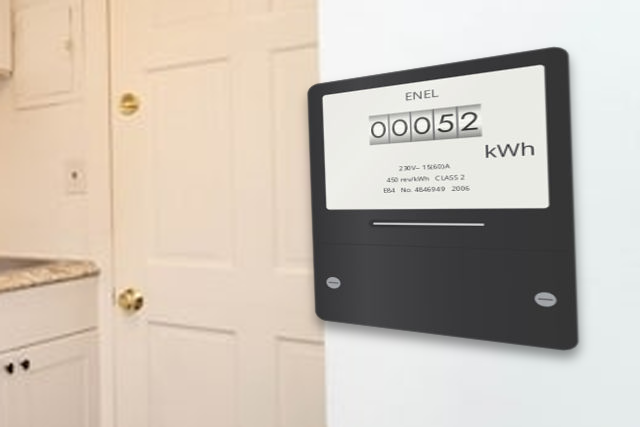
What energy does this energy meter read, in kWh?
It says 52 kWh
